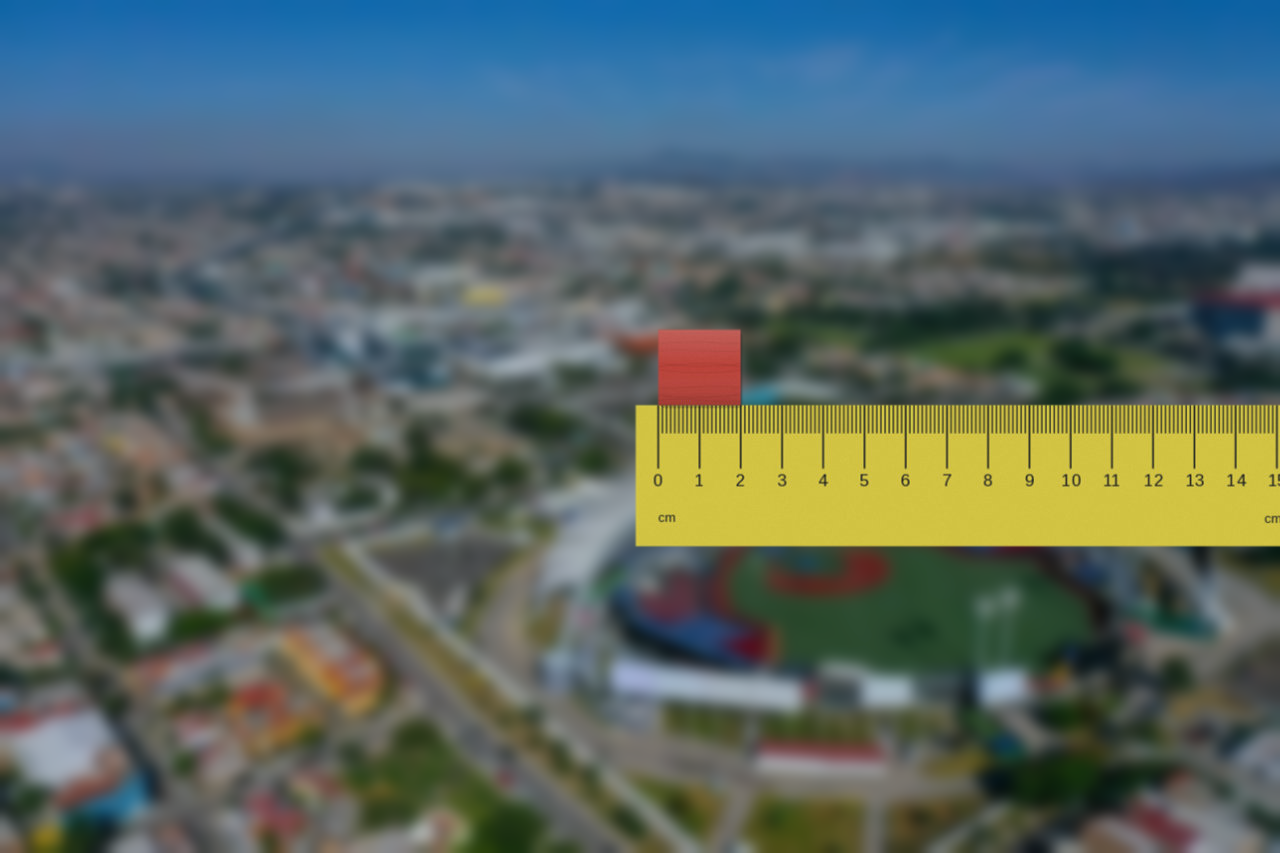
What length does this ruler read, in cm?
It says 2 cm
